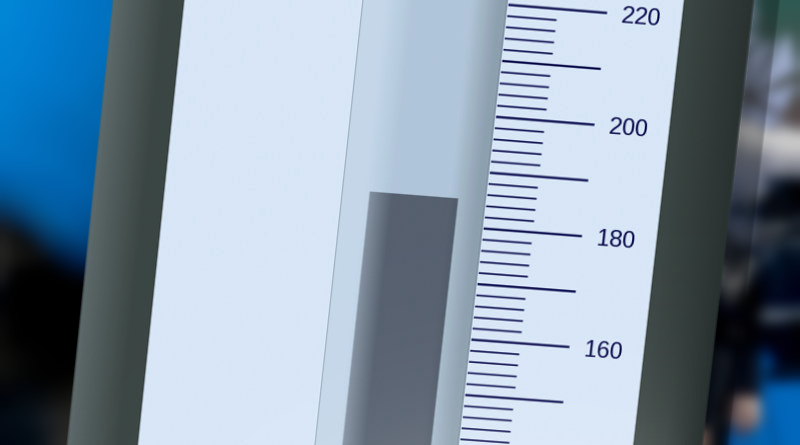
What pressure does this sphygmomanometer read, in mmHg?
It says 185 mmHg
